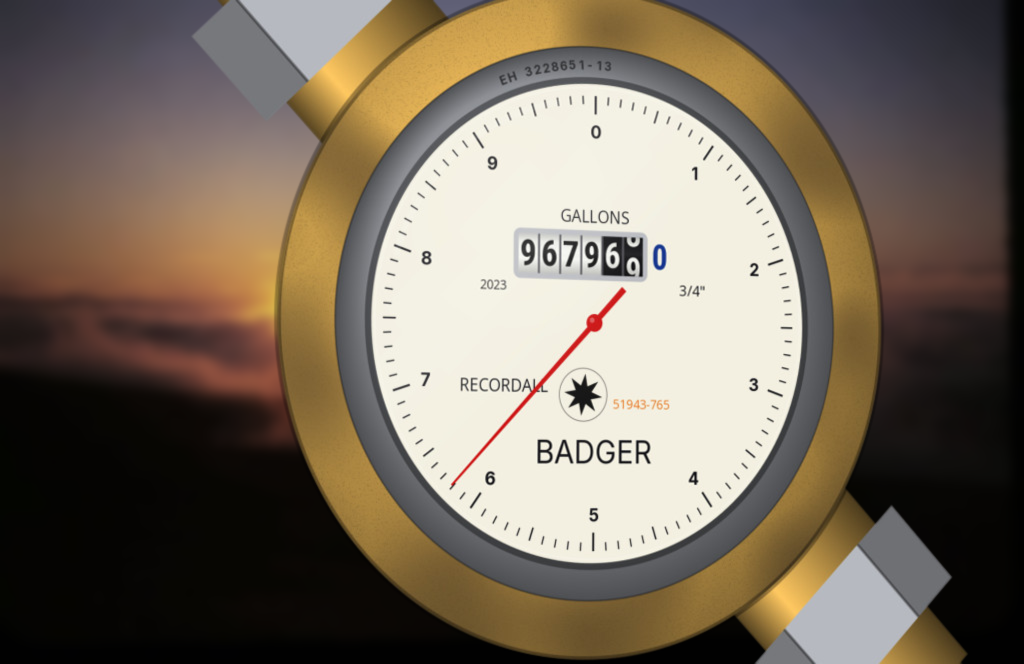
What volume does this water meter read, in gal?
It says 9679686.2 gal
